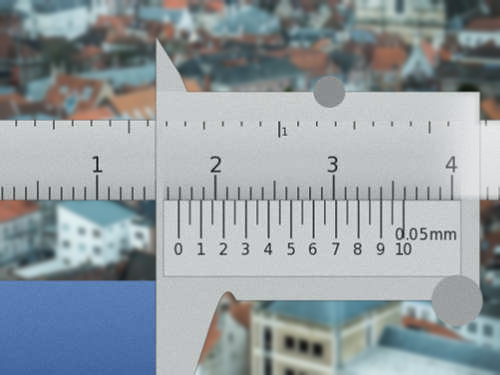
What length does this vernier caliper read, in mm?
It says 16.9 mm
